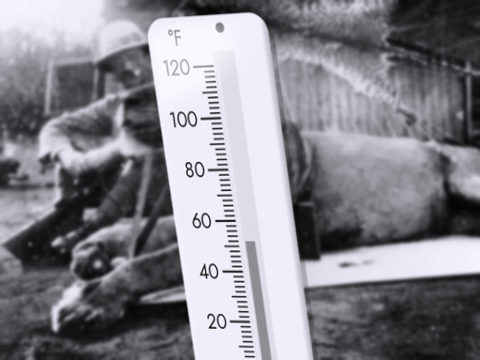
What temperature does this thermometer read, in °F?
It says 52 °F
